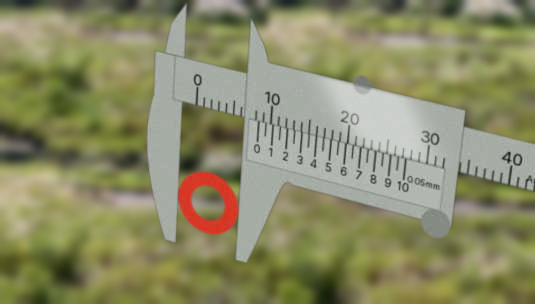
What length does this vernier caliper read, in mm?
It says 8.4 mm
